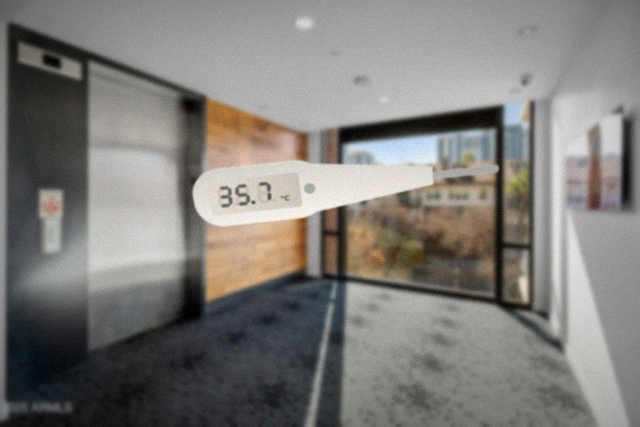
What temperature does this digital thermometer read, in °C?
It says 35.7 °C
